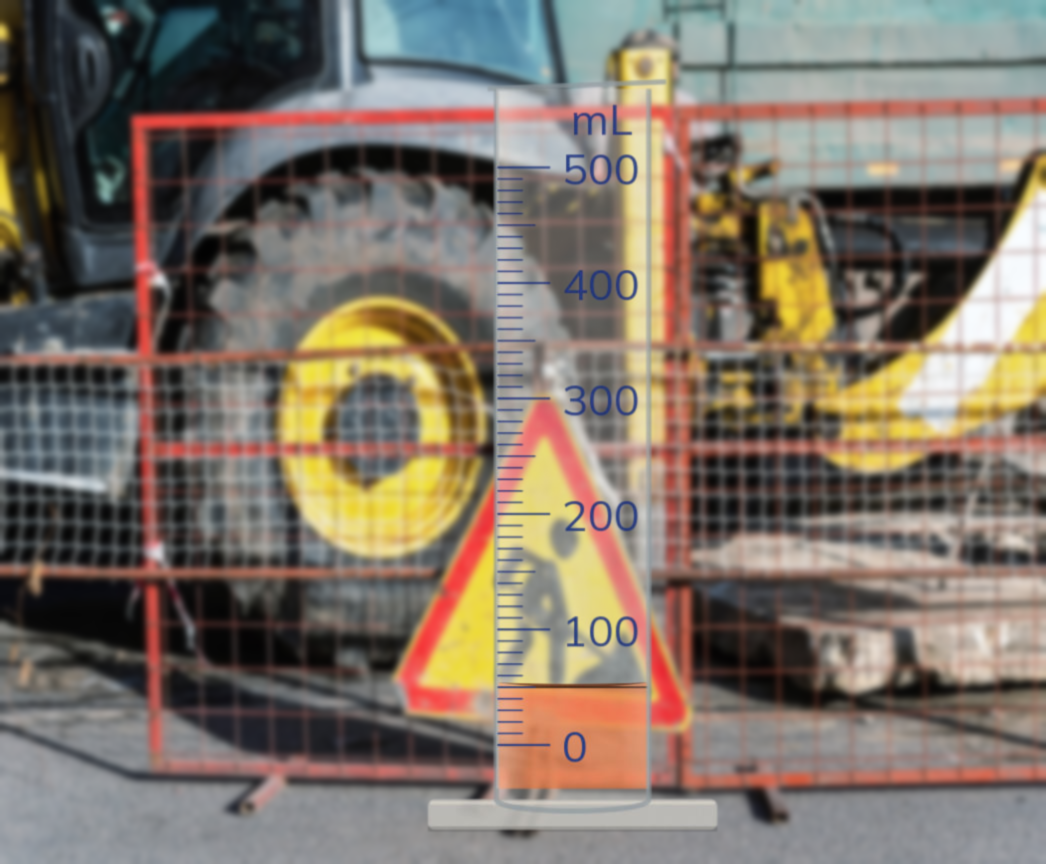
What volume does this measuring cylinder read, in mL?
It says 50 mL
